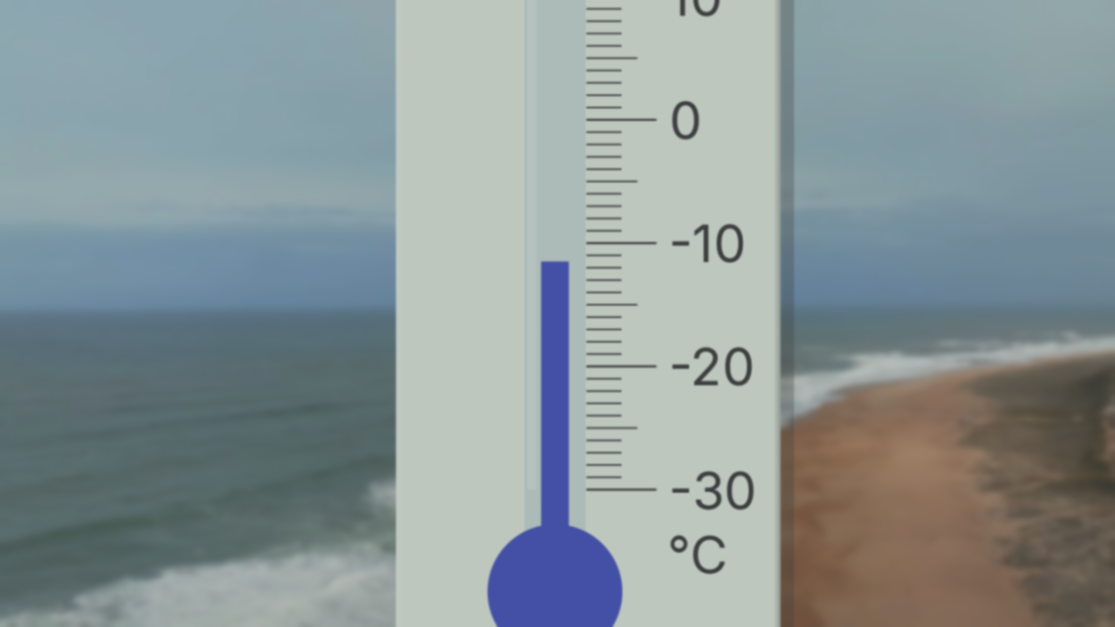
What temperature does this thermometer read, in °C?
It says -11.5 °C
